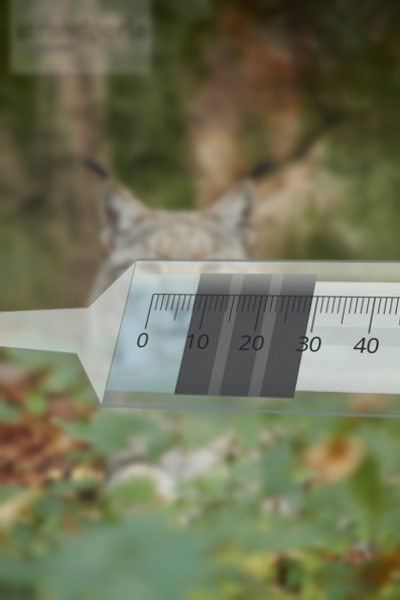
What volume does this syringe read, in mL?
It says 8 mL
